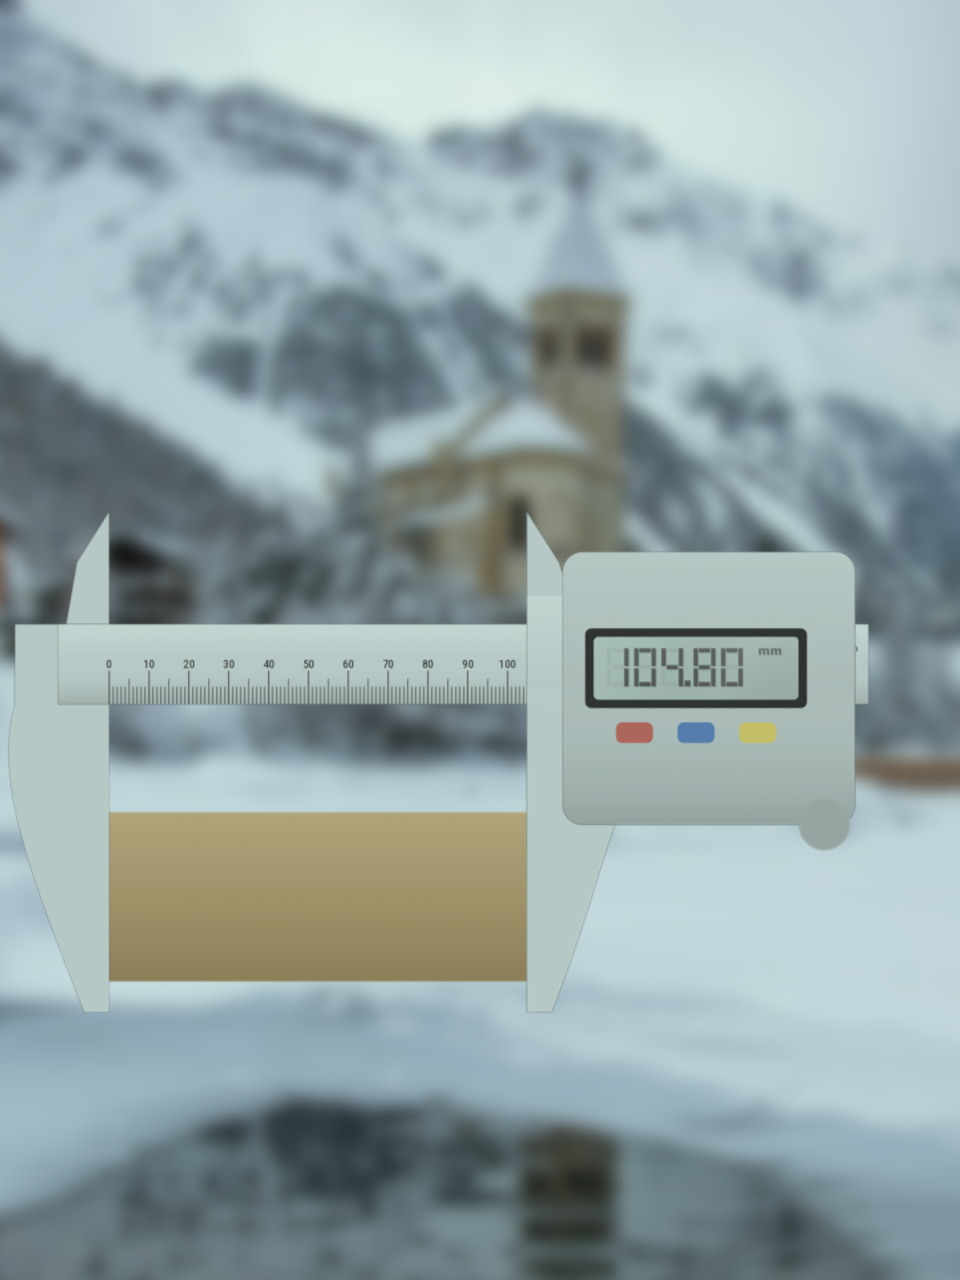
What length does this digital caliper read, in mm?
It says 104.80 mm
